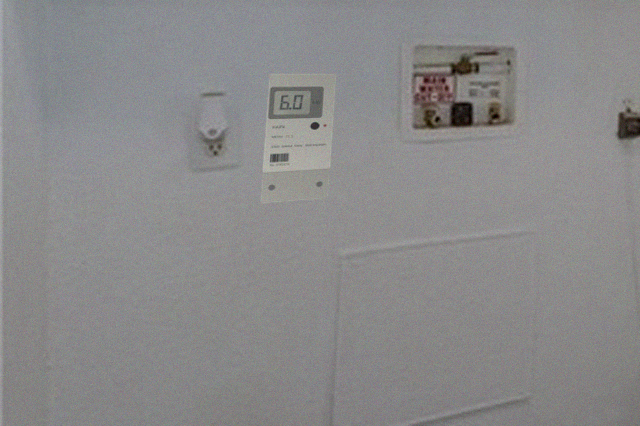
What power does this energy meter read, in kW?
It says 6.0 kW
